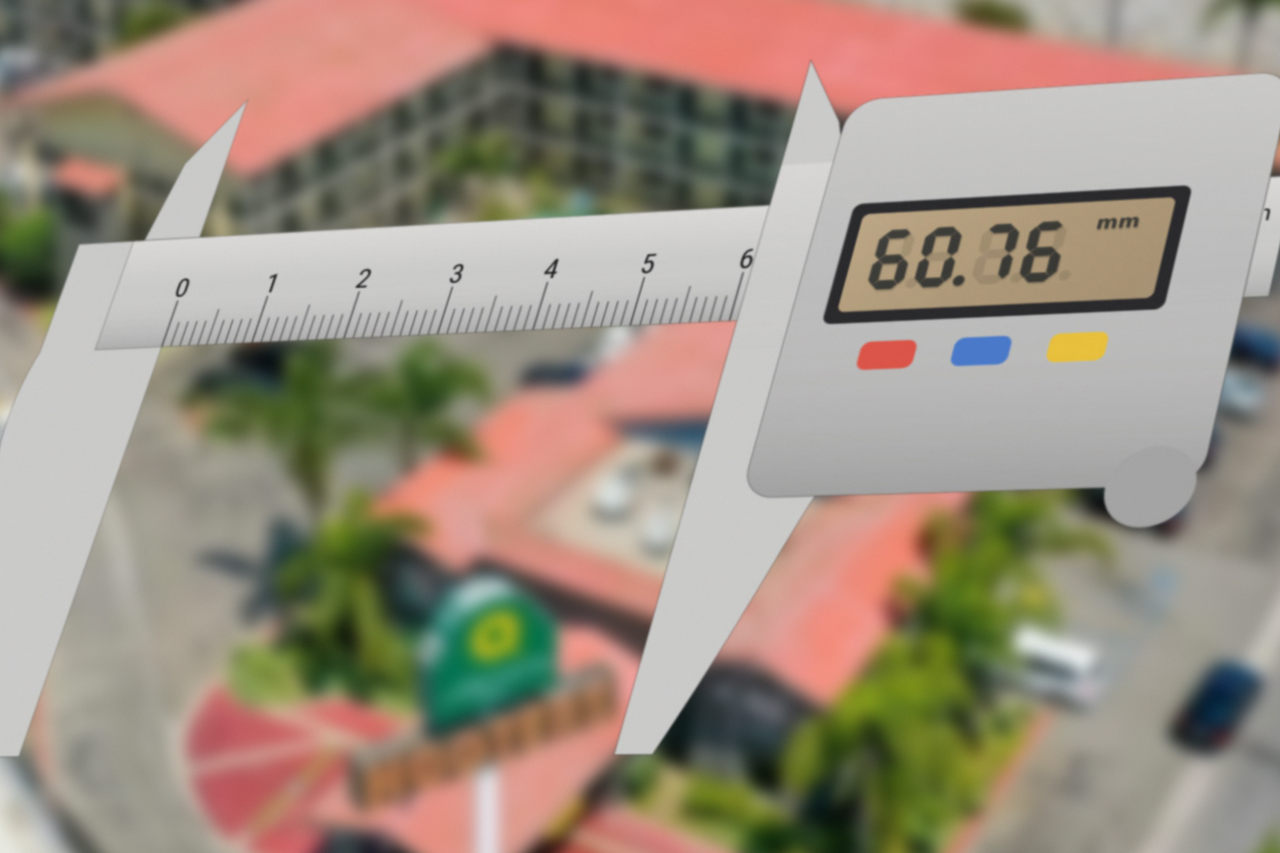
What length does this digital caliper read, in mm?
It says 60.76 mm
